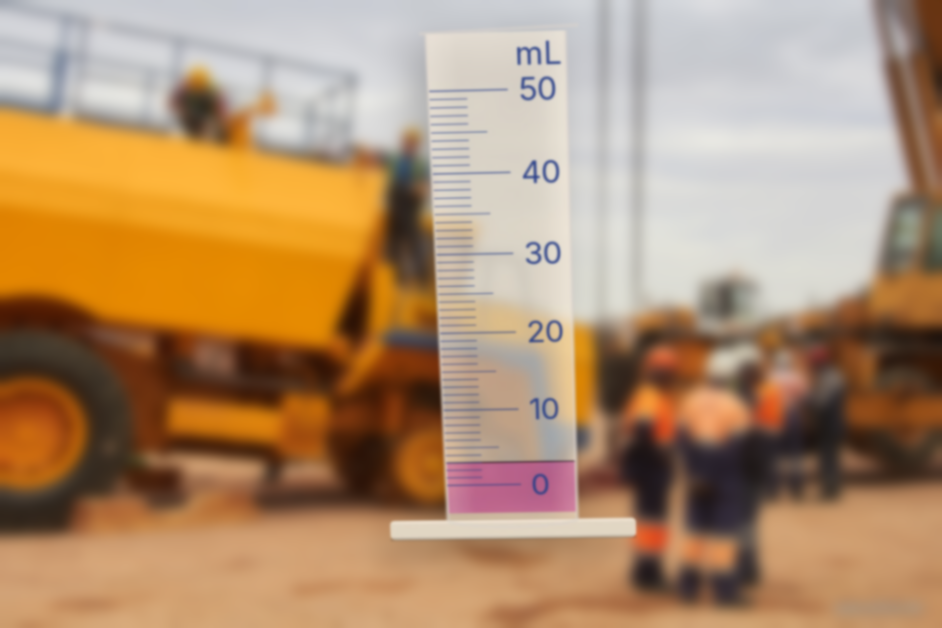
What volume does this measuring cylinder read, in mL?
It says 3 mL
